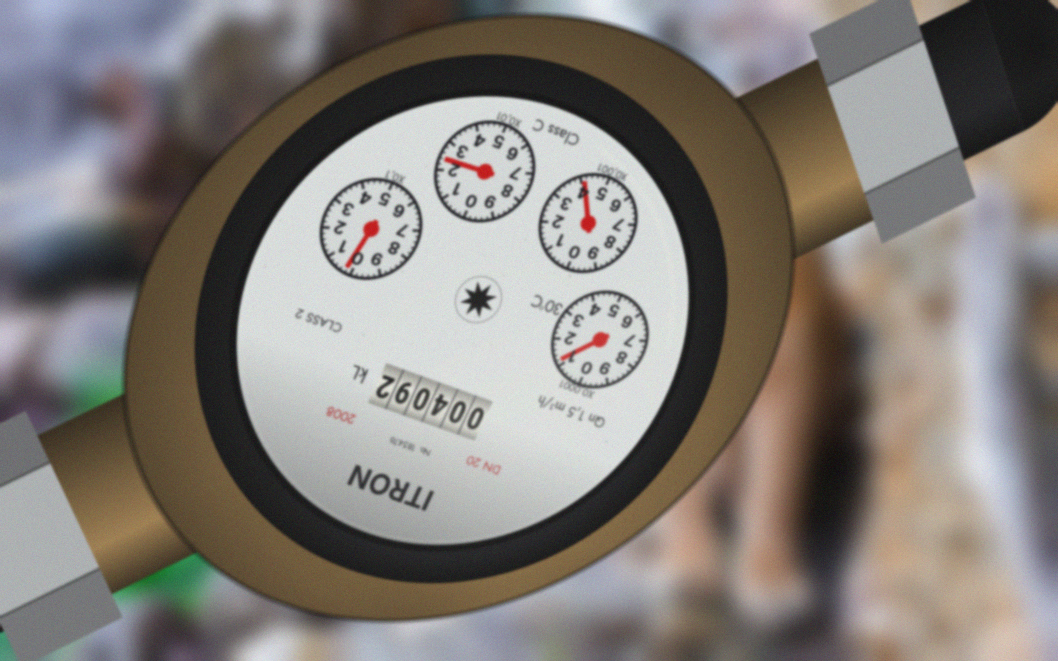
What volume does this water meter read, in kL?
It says 4092.0241 kL
